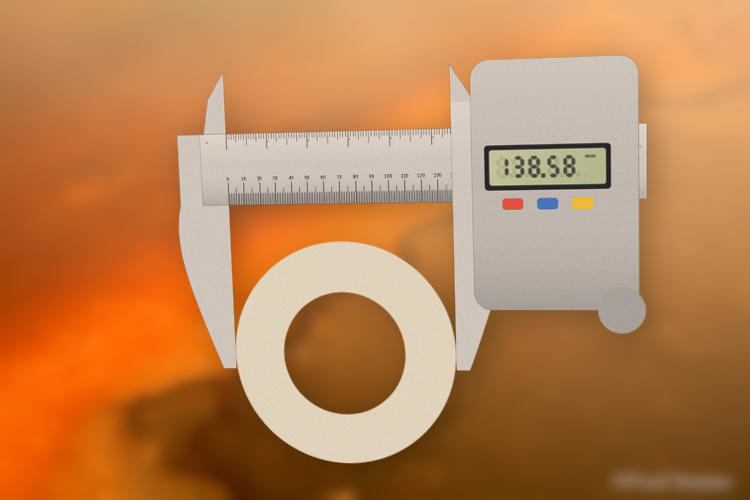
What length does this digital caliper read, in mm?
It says 138.58 mm
